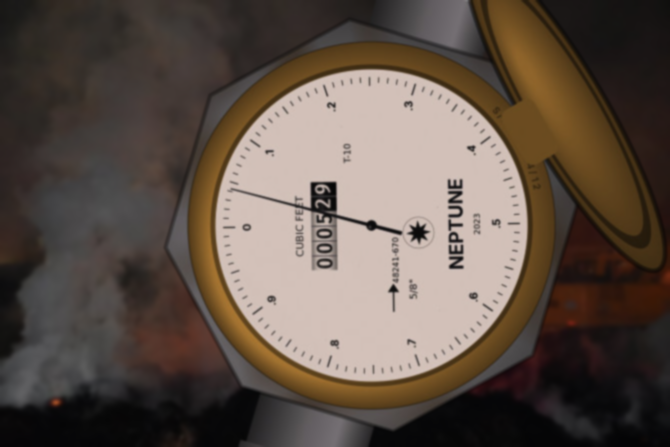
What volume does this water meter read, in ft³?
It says 529.04 ft³
